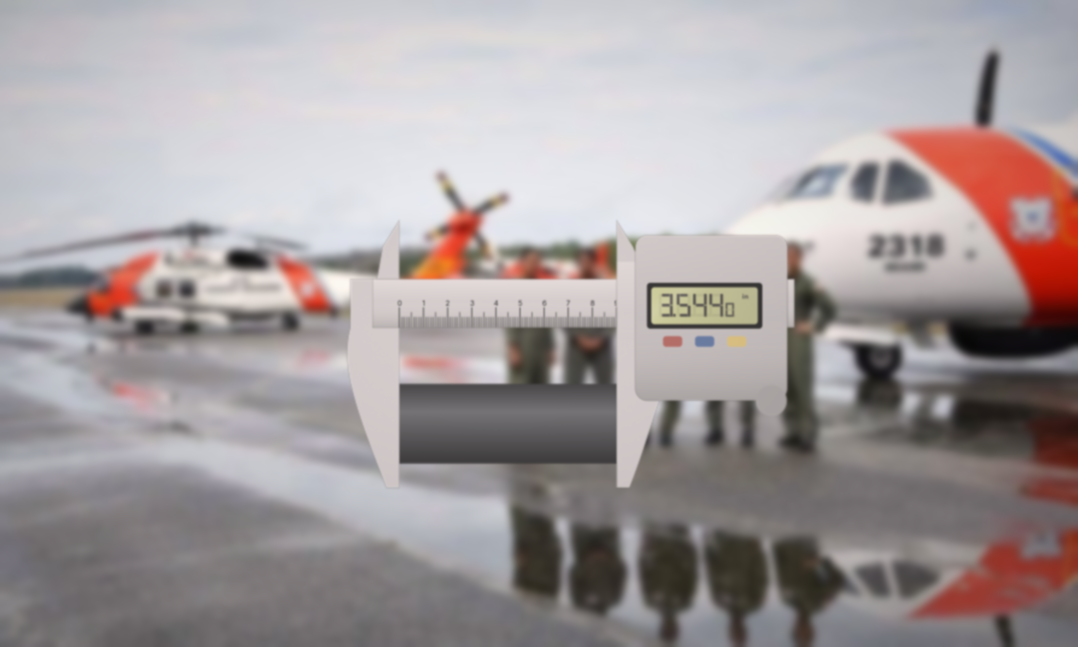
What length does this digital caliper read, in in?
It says 3.5440 in
